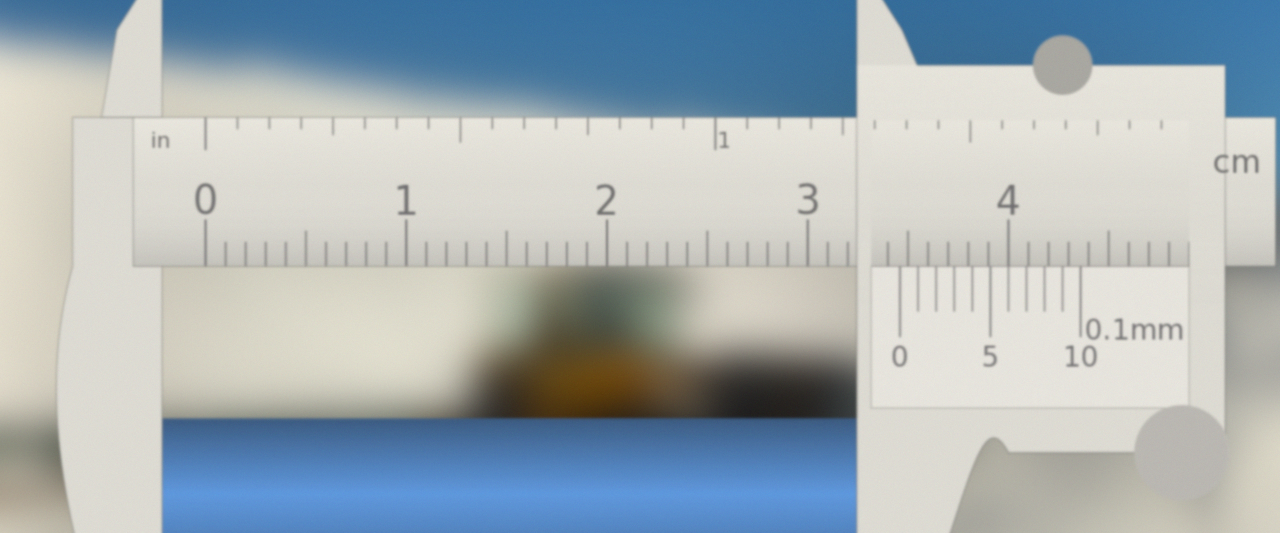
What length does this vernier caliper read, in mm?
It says 34.6 mm
